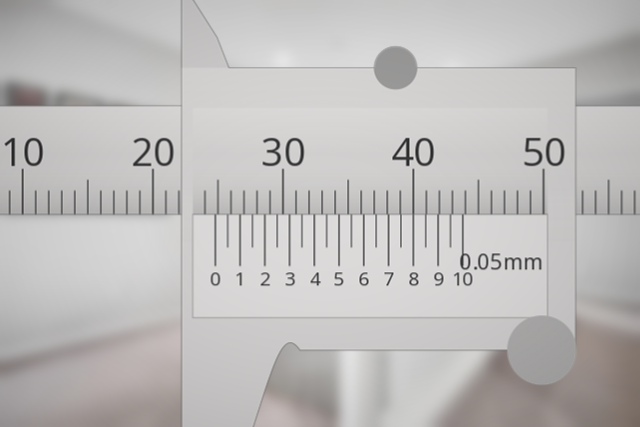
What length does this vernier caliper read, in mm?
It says 24.8 mm
